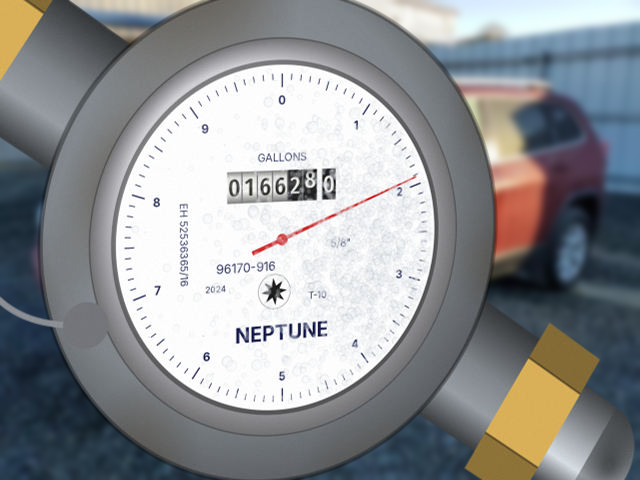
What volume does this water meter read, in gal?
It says 166281.9 gal
